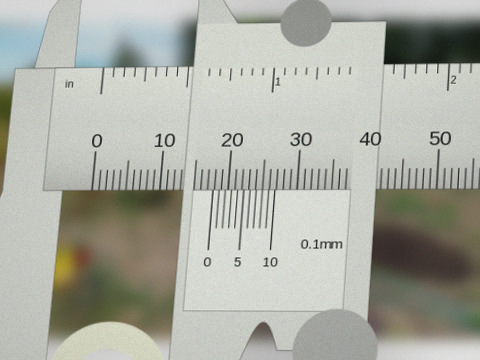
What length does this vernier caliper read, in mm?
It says 17.8 mm
